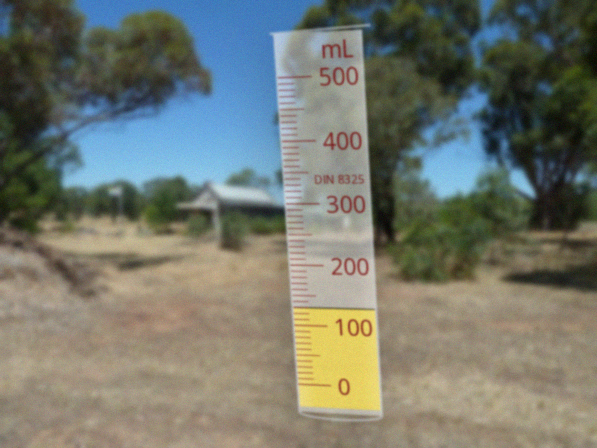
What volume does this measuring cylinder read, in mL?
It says 130 mL
